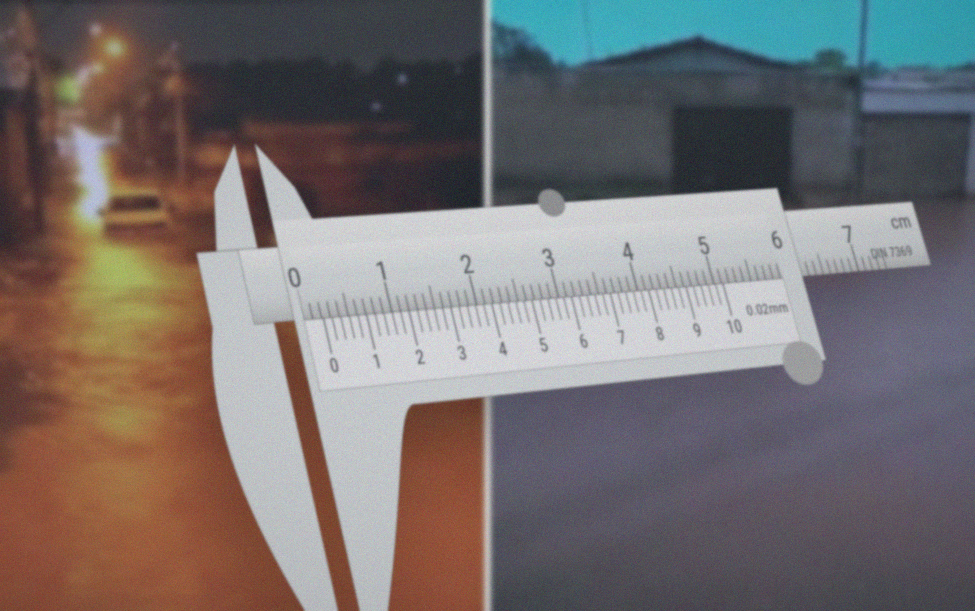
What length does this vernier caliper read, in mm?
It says 2.2 mm
